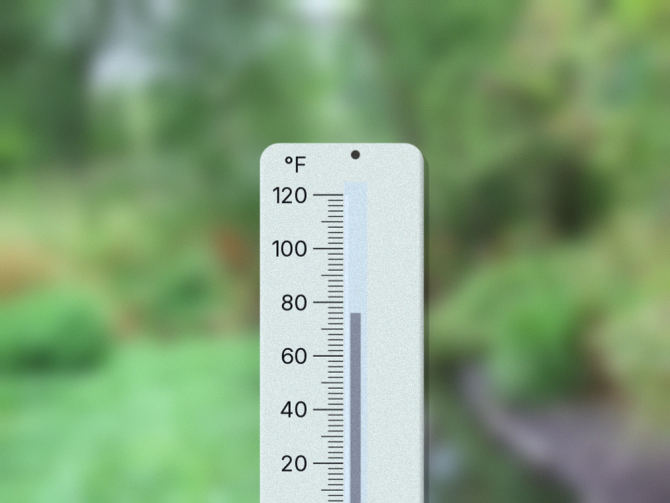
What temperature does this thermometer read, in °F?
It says 76 °F
